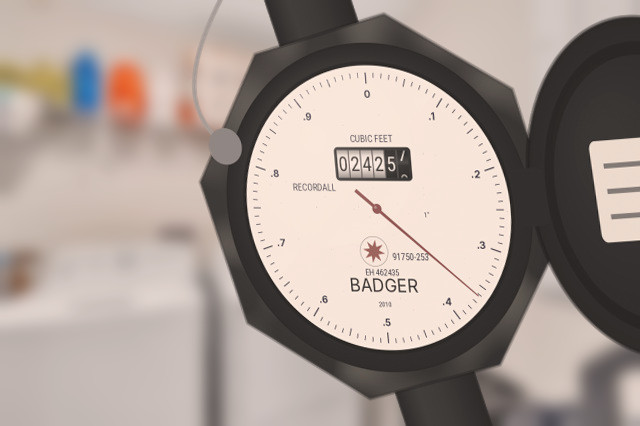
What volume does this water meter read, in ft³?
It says 24257.36 ft³
